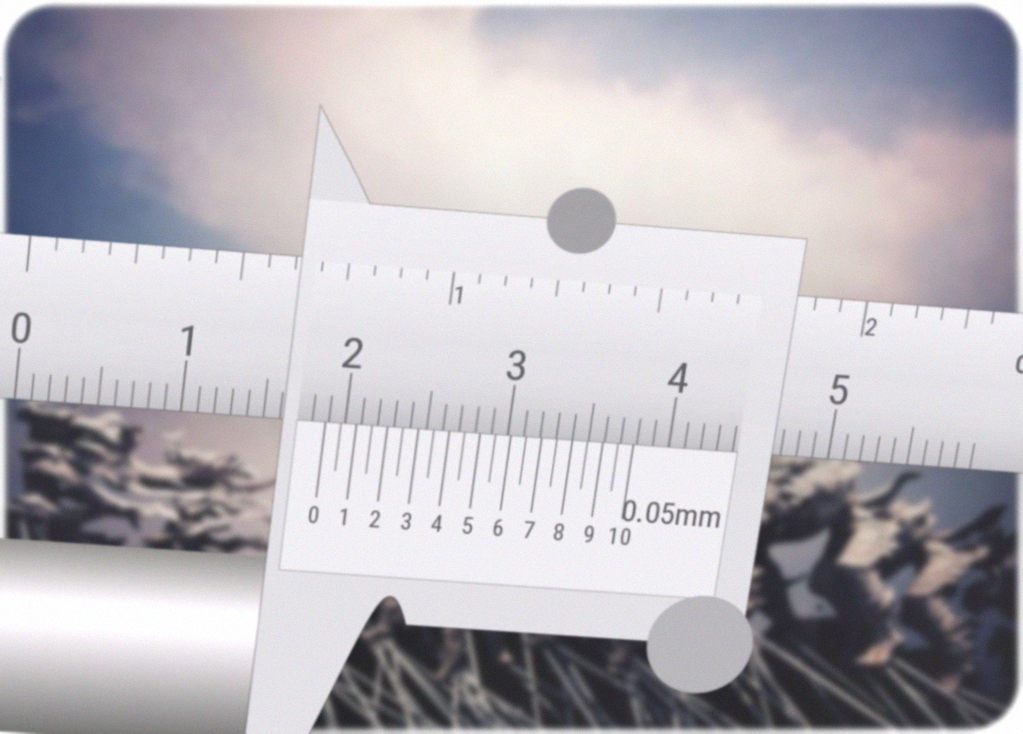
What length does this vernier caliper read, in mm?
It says 18.8 mm
